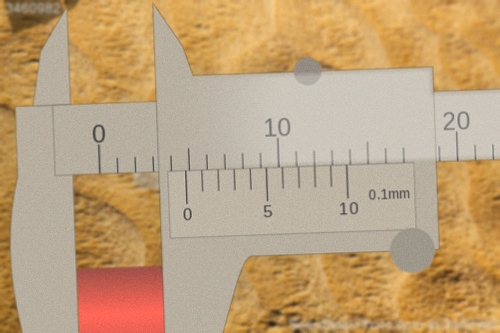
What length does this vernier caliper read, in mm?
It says 4.8 mm
